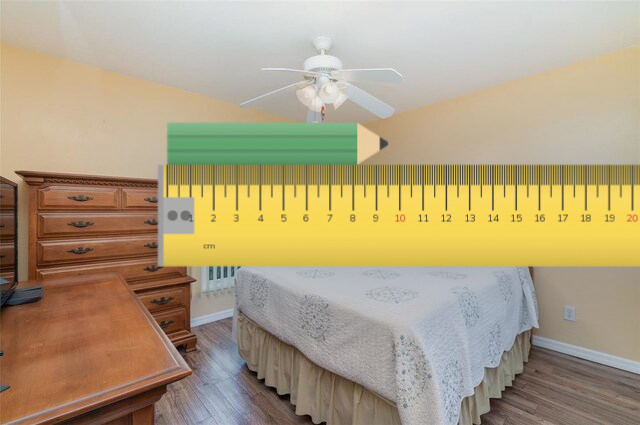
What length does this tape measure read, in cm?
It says 9.5 cm
